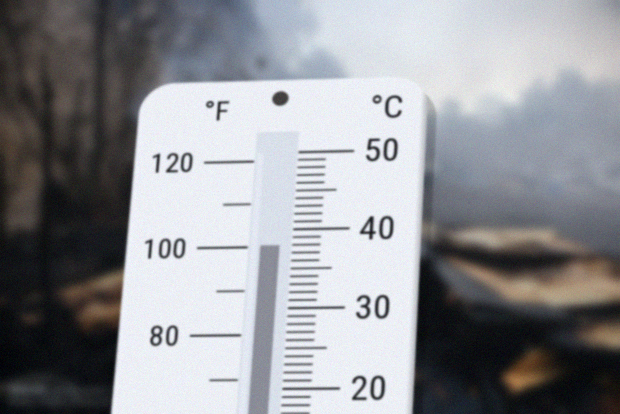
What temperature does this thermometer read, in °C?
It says 38 °C
